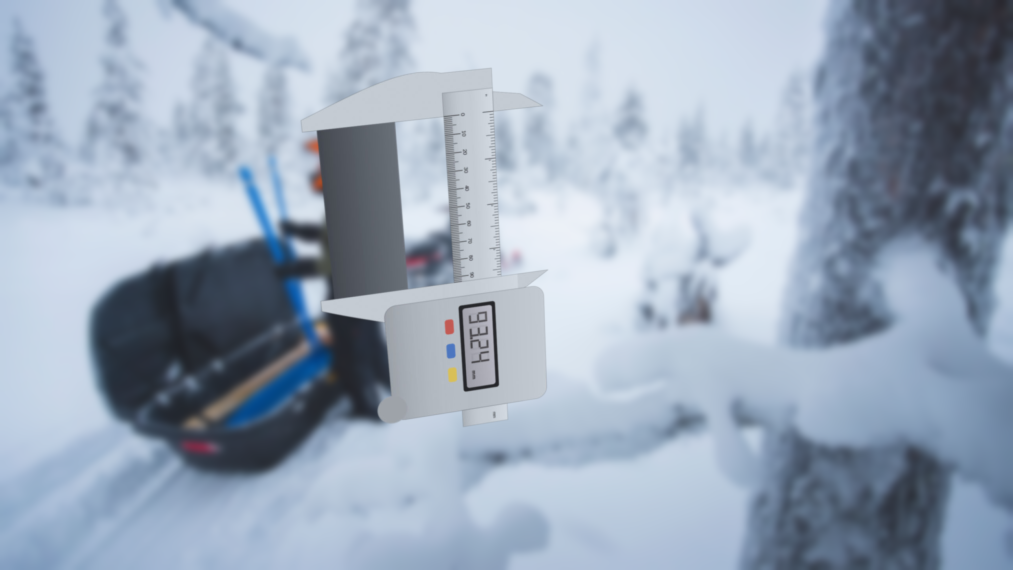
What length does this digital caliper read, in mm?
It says 93.24 mm
